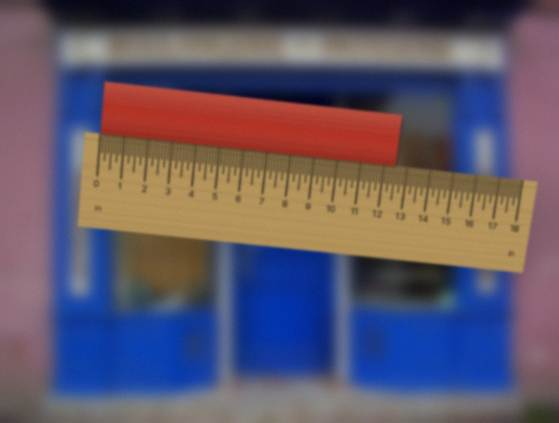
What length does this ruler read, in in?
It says 12.5 in
